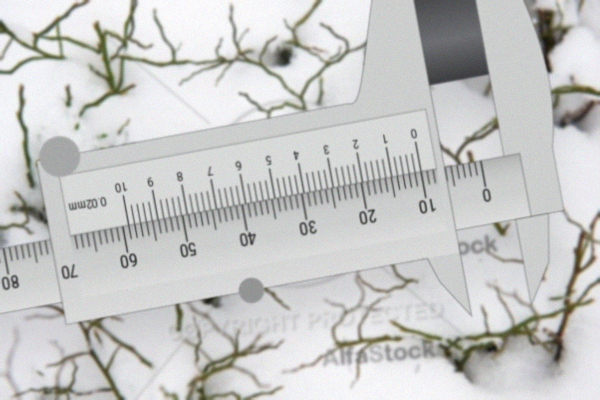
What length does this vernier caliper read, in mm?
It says 10.0 mm
